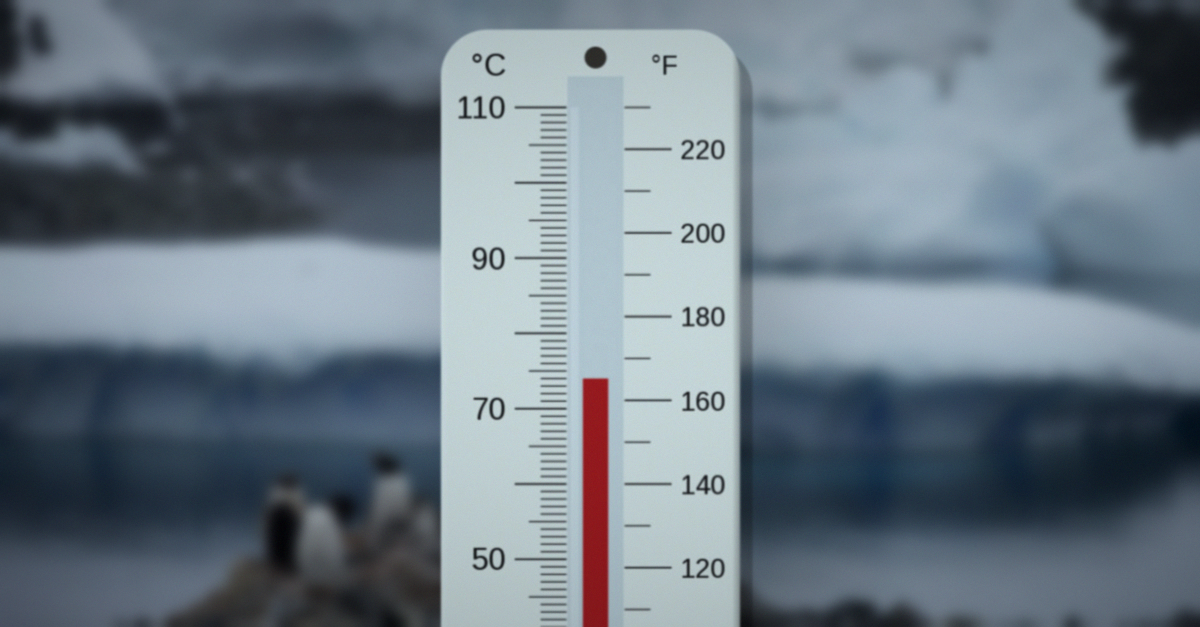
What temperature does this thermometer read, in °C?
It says 74 °C
